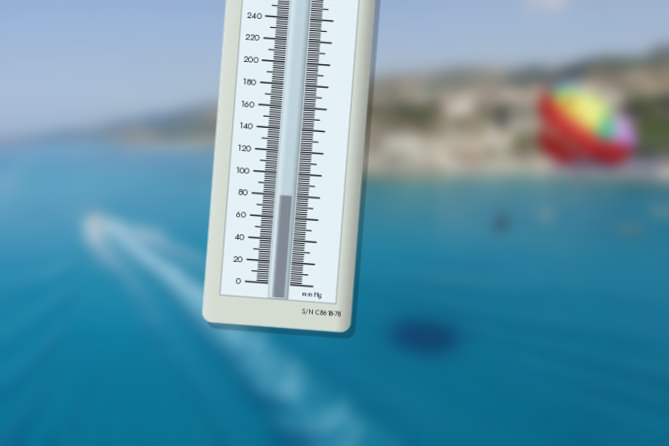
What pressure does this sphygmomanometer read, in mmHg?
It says 80 mmHg
